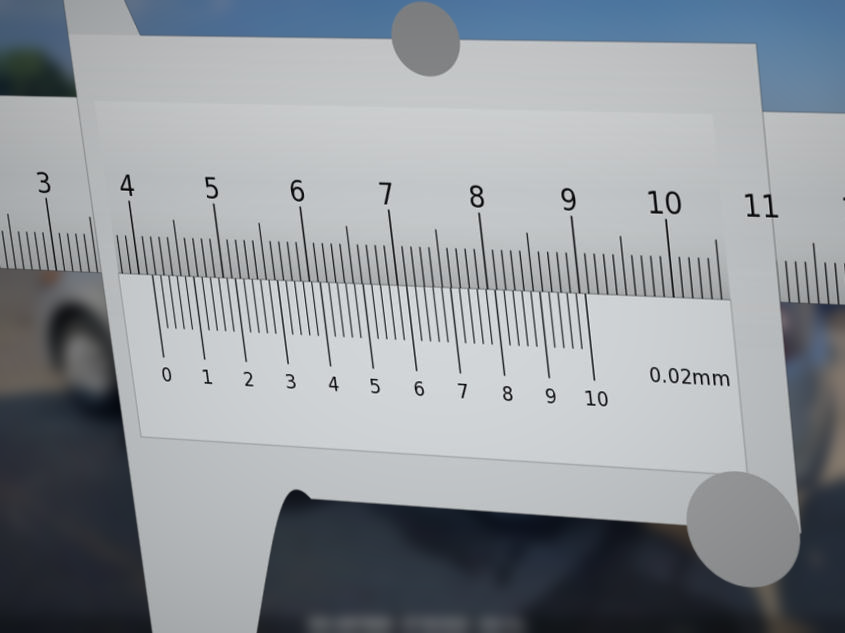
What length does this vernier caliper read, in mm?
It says 41.6 mm
